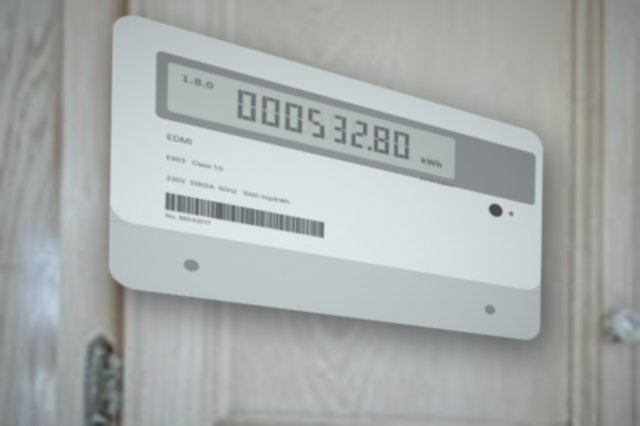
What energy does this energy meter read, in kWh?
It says 532.80 kWh
